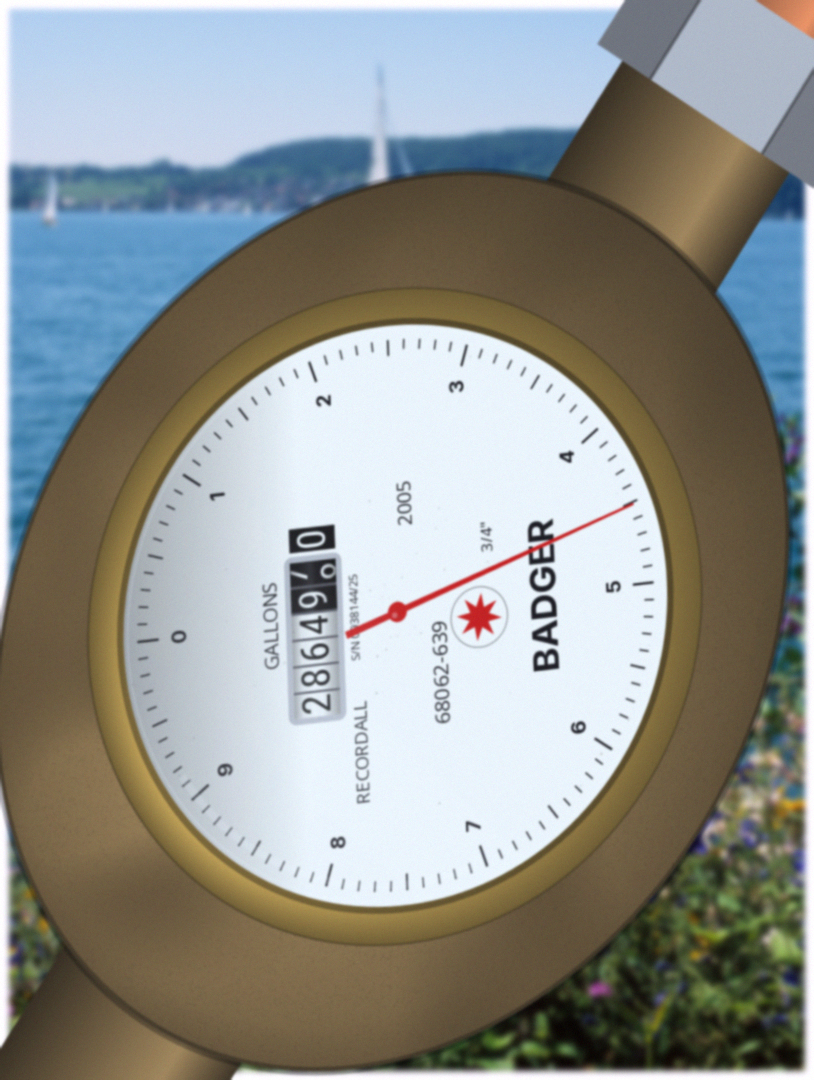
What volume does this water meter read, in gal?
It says 2864974.5 gal
